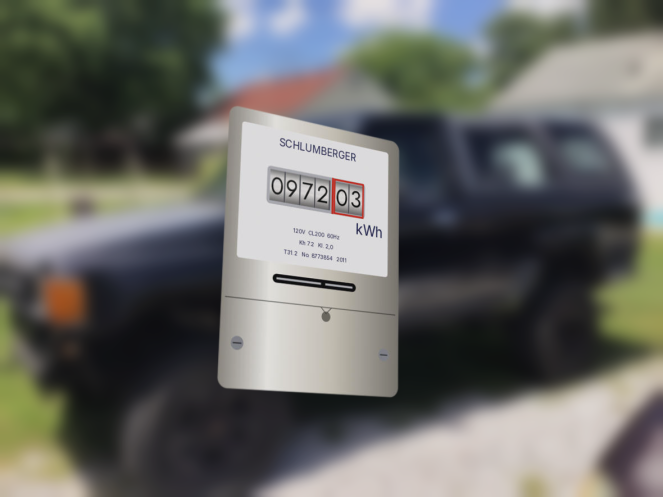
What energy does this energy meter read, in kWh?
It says 972.03 kWh
